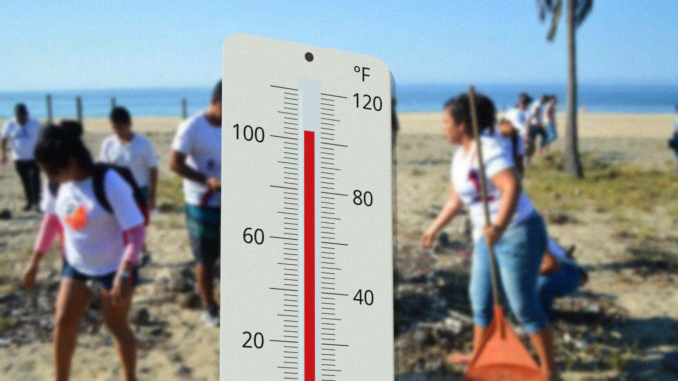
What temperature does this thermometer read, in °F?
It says 104 °F
